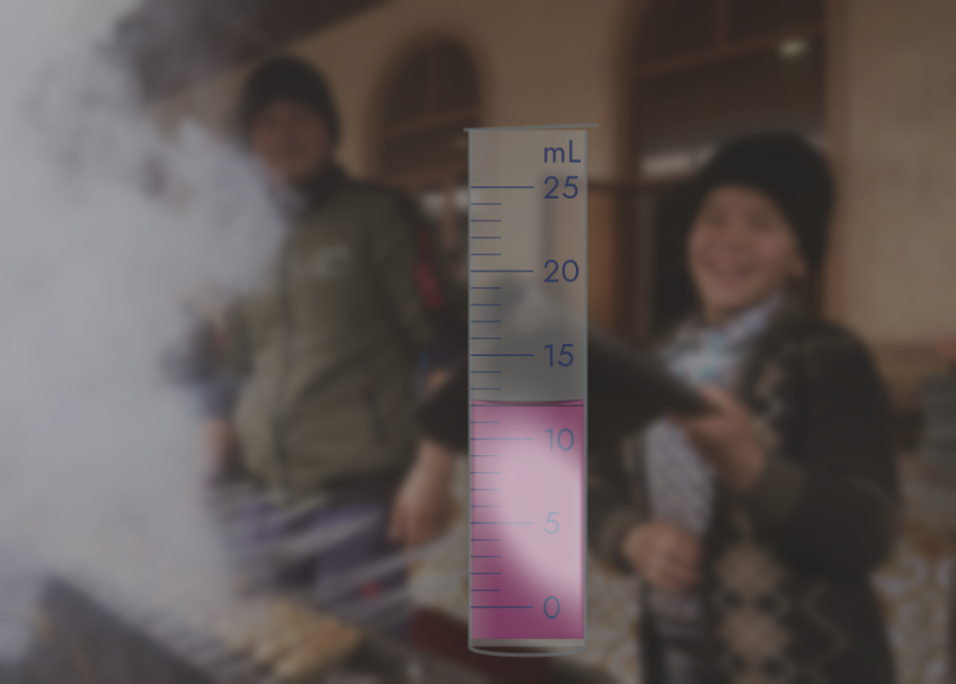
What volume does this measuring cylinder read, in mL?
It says 12 mL
